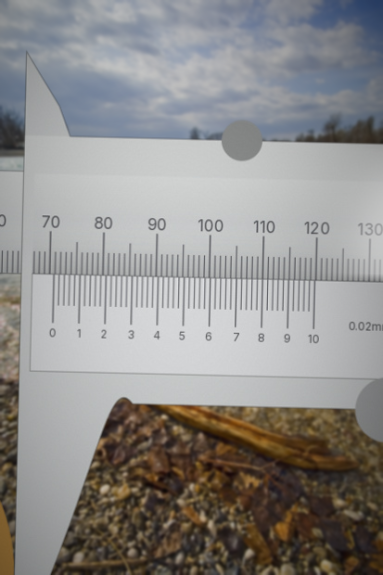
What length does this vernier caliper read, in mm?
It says 70.8 mm
